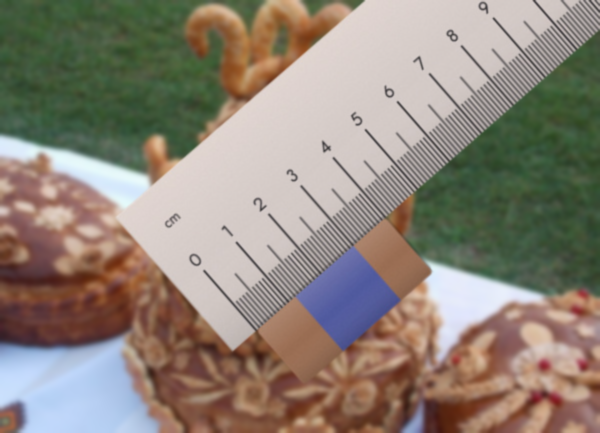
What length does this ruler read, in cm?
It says 4 cm
